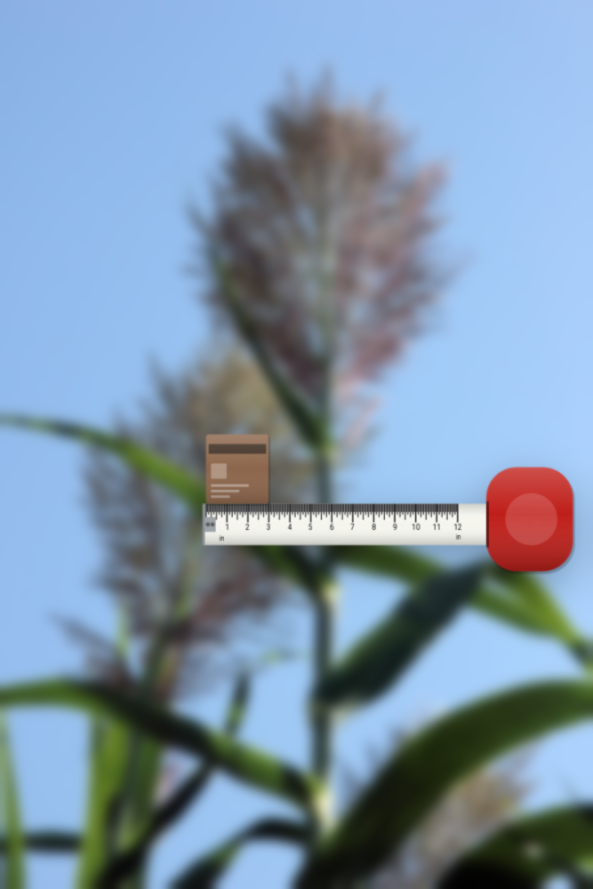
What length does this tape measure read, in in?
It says 3 in
